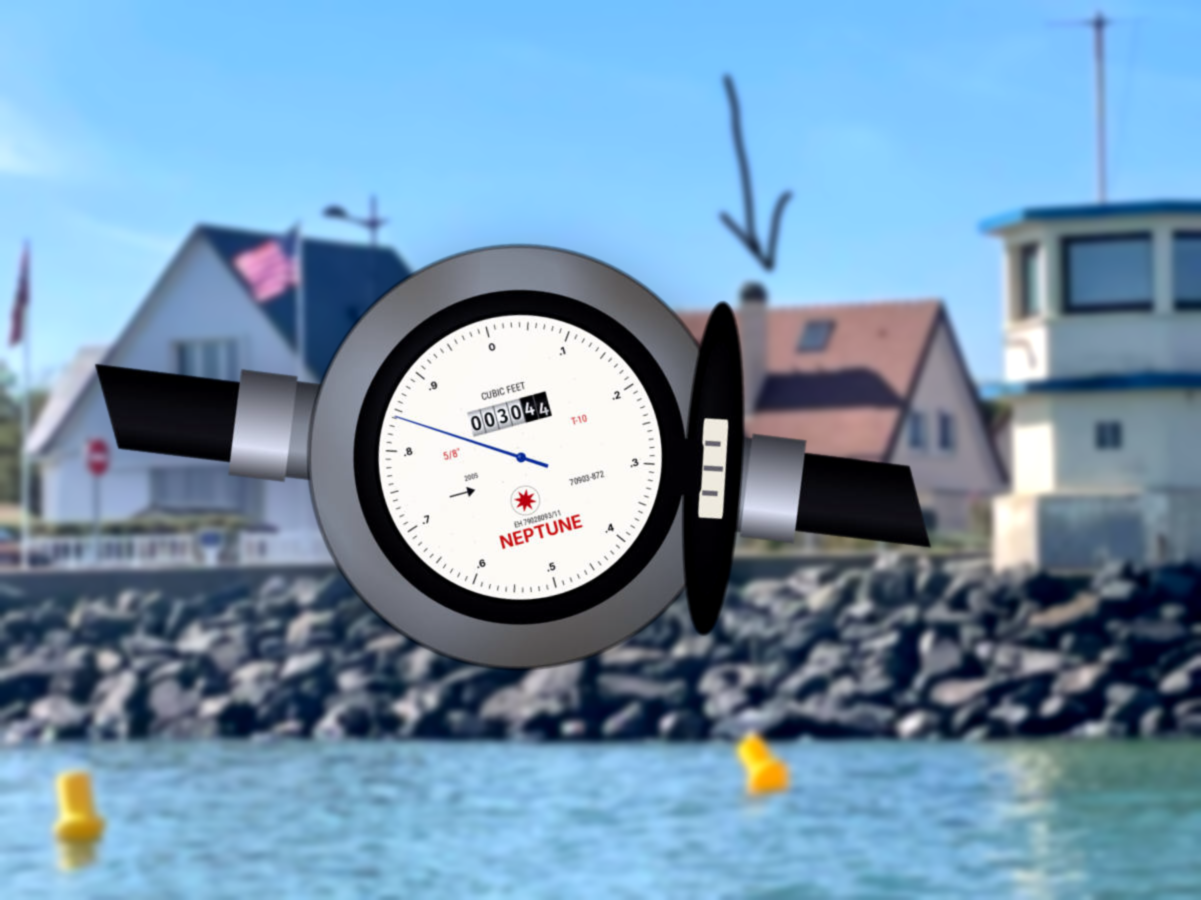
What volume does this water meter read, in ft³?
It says 3043.84 ft³
